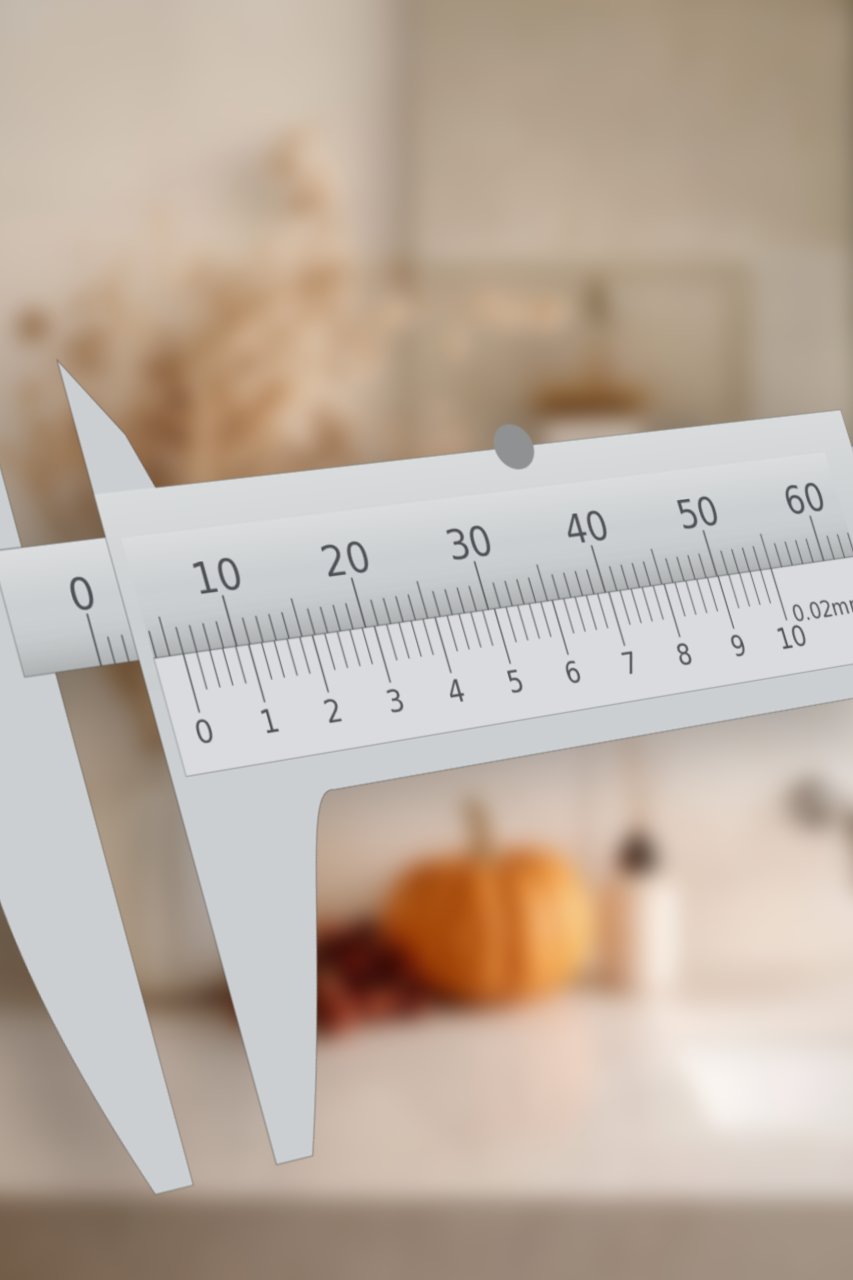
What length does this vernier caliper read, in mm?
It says 6.0 mm
